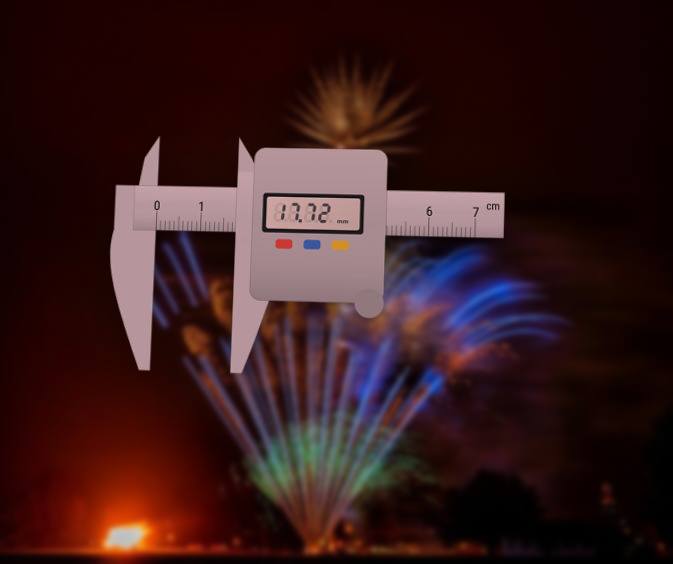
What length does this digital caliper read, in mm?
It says 17.72 mm
